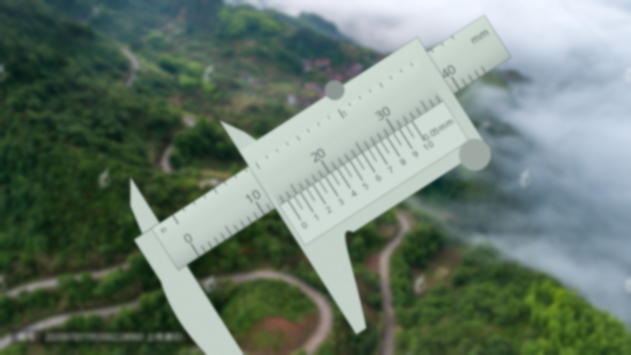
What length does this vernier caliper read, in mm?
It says 13.6 mm
